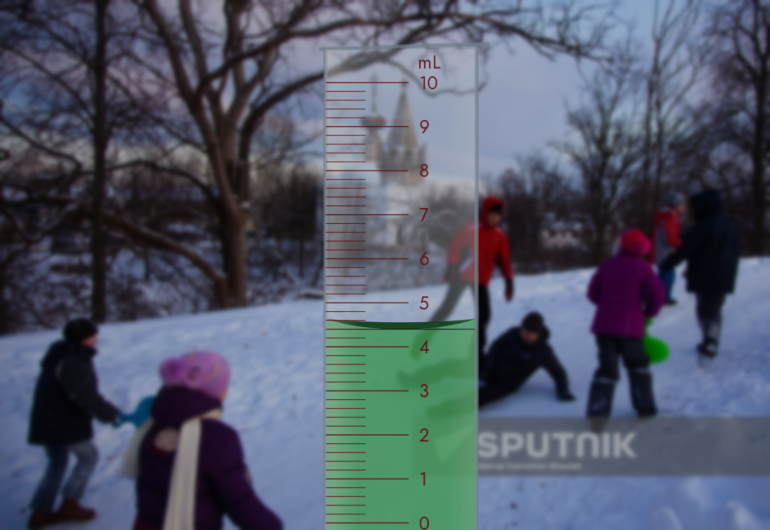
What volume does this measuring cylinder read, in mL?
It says 4.4 mL
